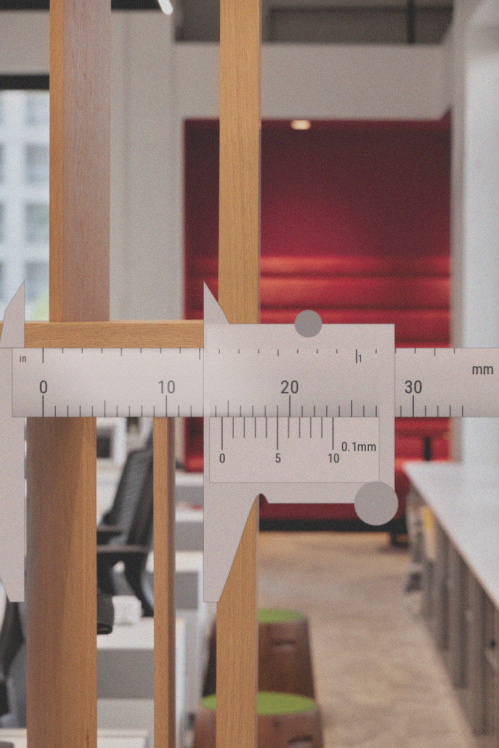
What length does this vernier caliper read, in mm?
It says 14.5 mm
